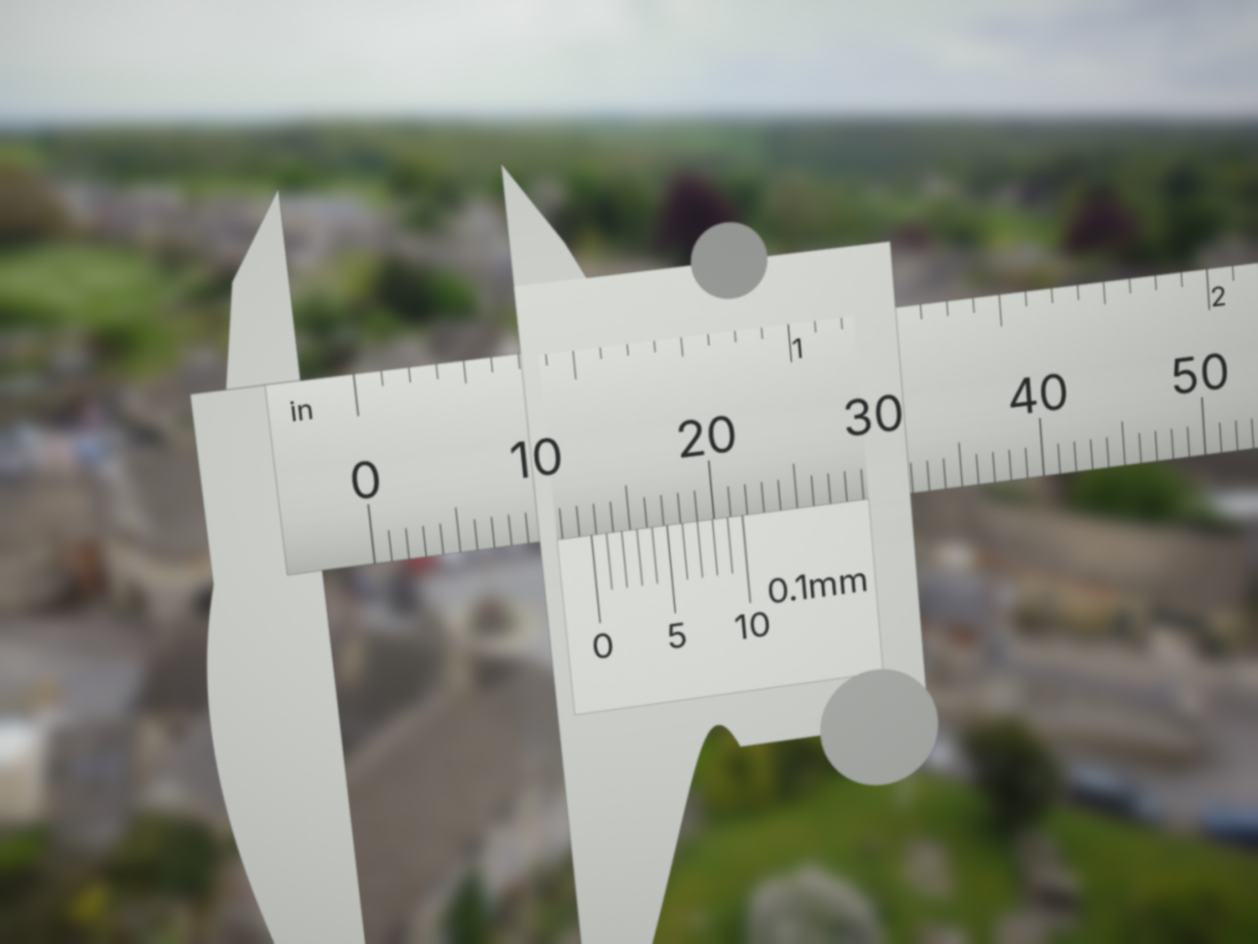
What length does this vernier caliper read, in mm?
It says 12.7 mm
